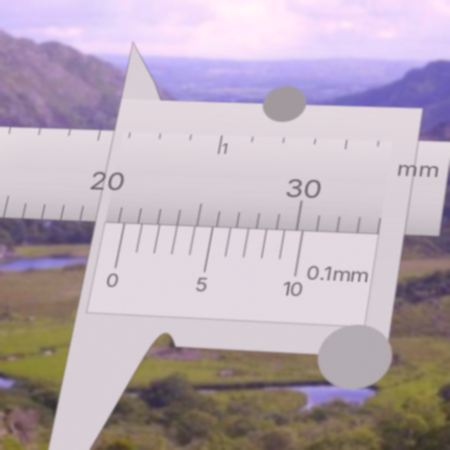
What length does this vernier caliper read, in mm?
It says 21.3 mm
